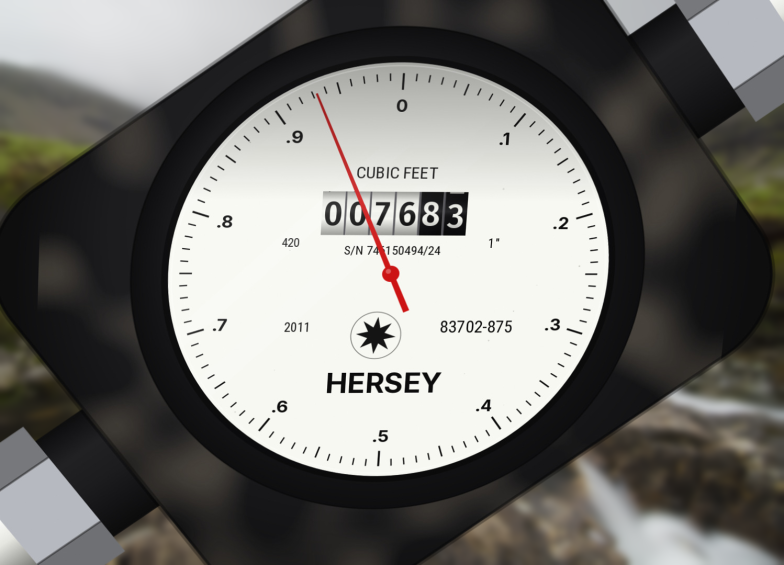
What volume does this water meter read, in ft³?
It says 7682.93 ft³
